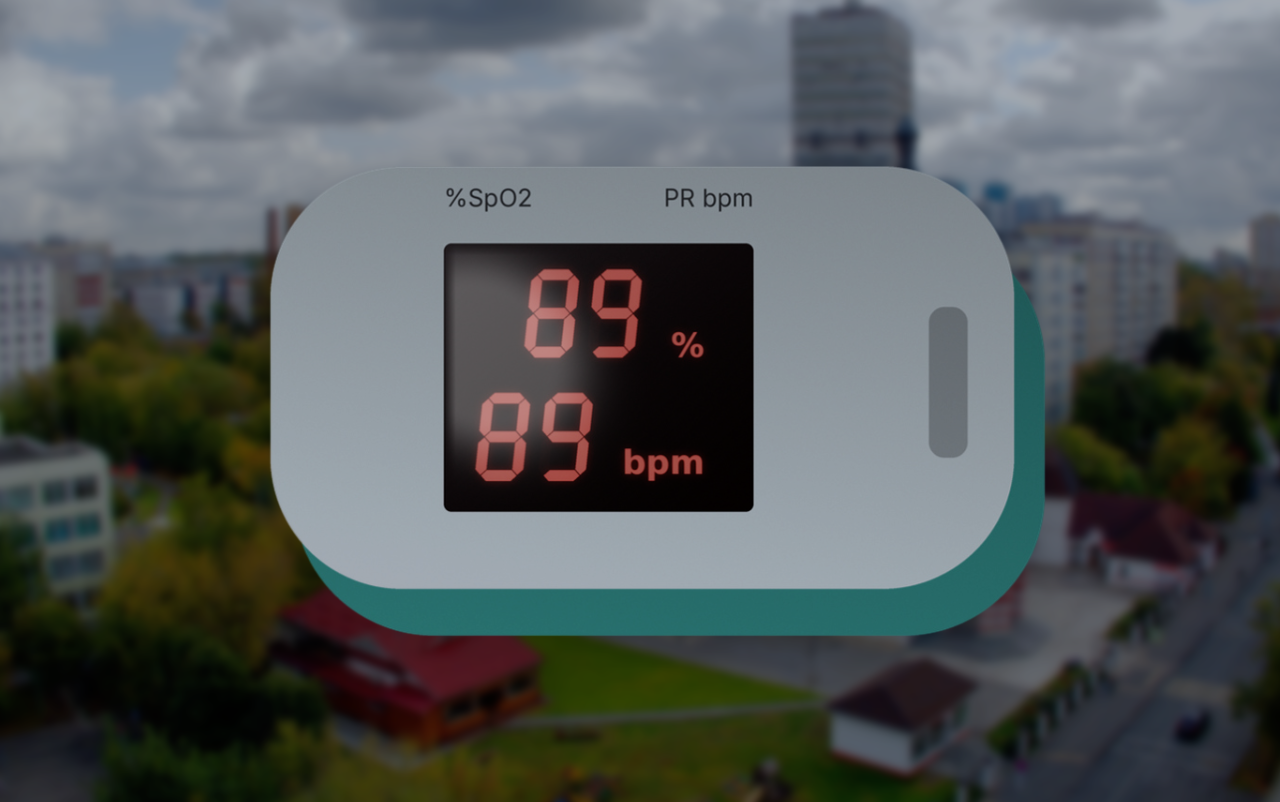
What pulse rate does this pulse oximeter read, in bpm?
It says 89 bpm
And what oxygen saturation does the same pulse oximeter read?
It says 89 %
